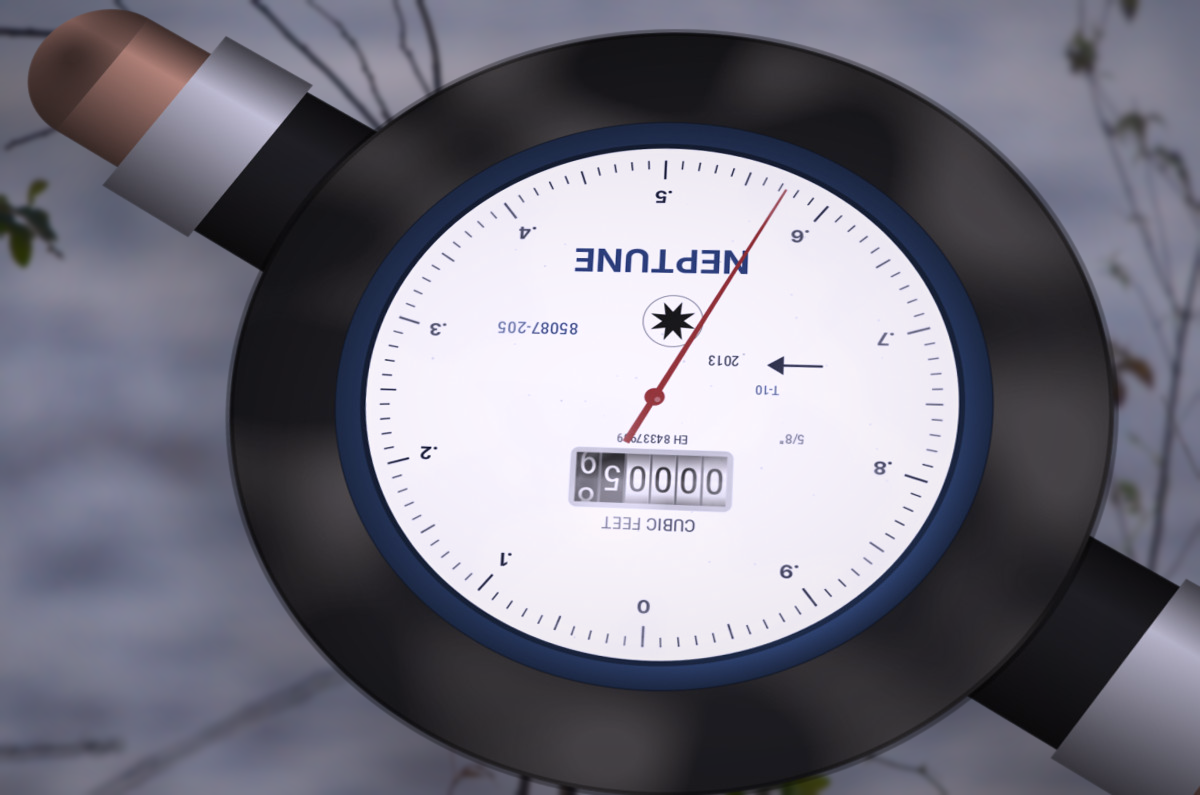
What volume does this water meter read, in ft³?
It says 58.57 ft³
